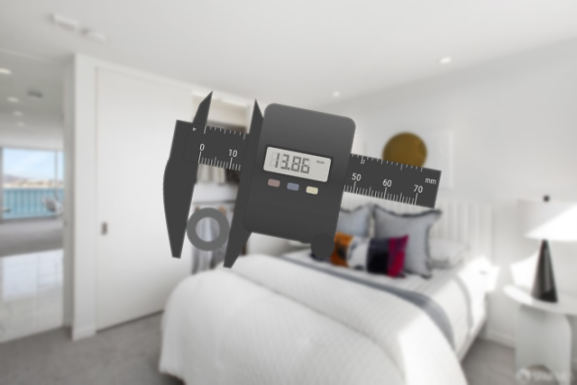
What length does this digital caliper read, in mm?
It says 13.86 mm
